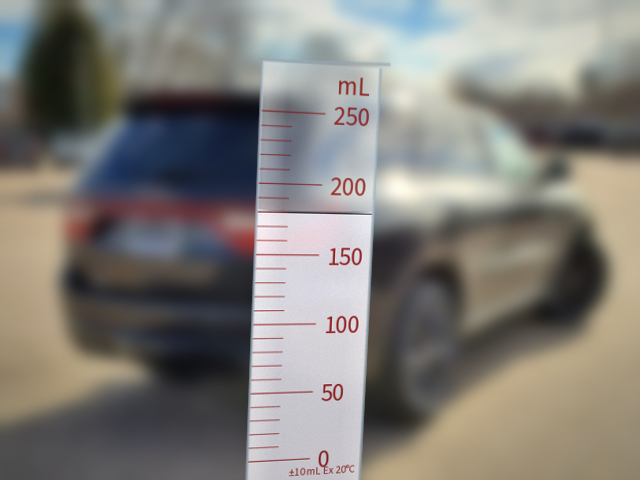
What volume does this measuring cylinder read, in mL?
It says 180 mL
